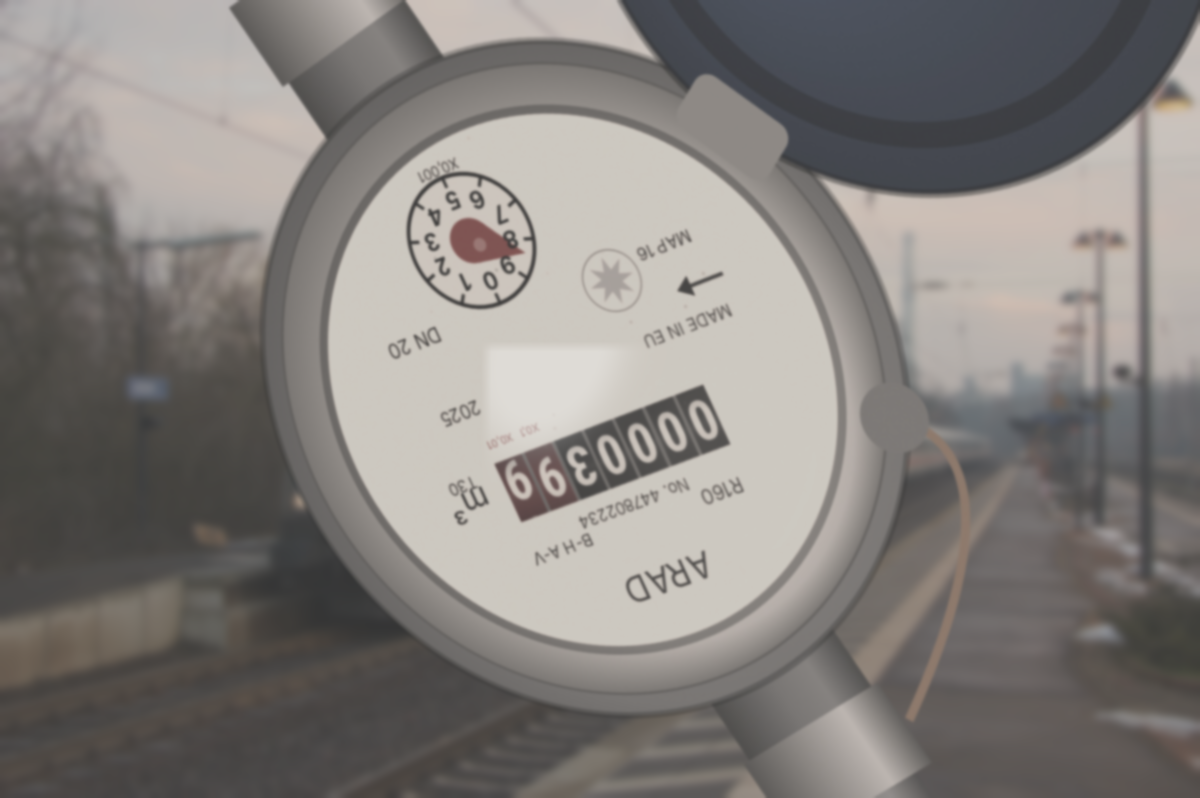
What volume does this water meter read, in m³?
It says 3.988 m³
